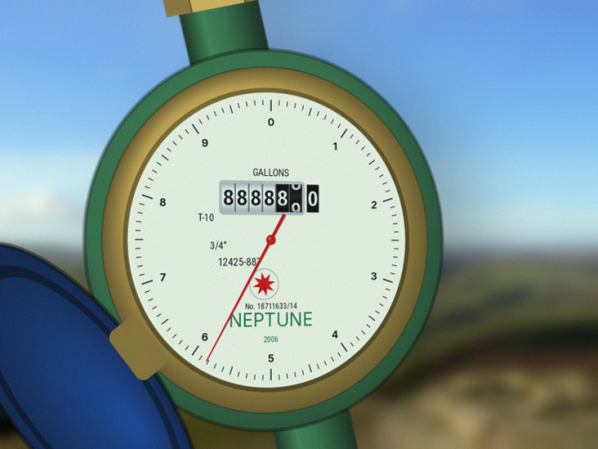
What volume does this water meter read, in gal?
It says 8888885.8 gal
